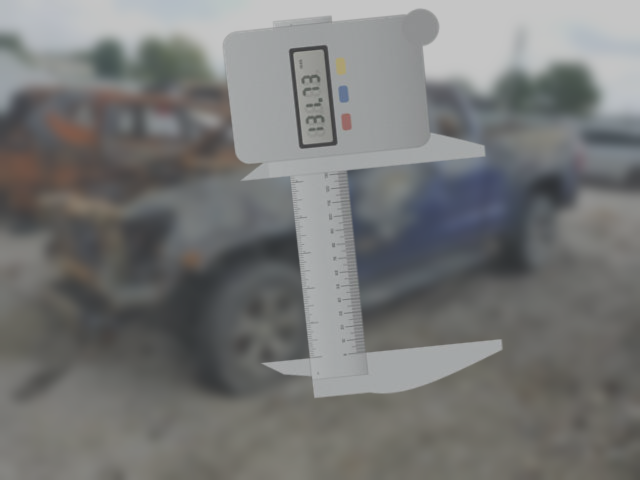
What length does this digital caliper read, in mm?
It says 131.73 mm
